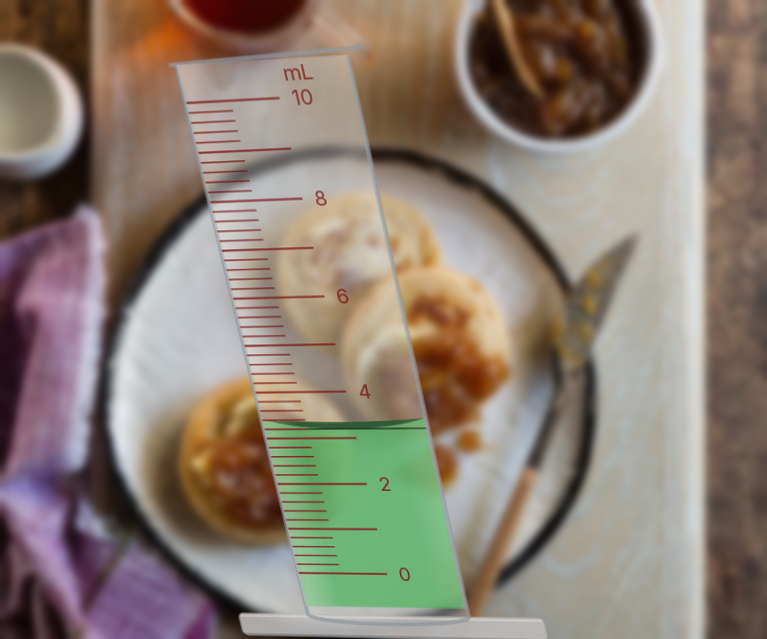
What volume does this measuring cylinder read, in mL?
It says 3.2 mL
